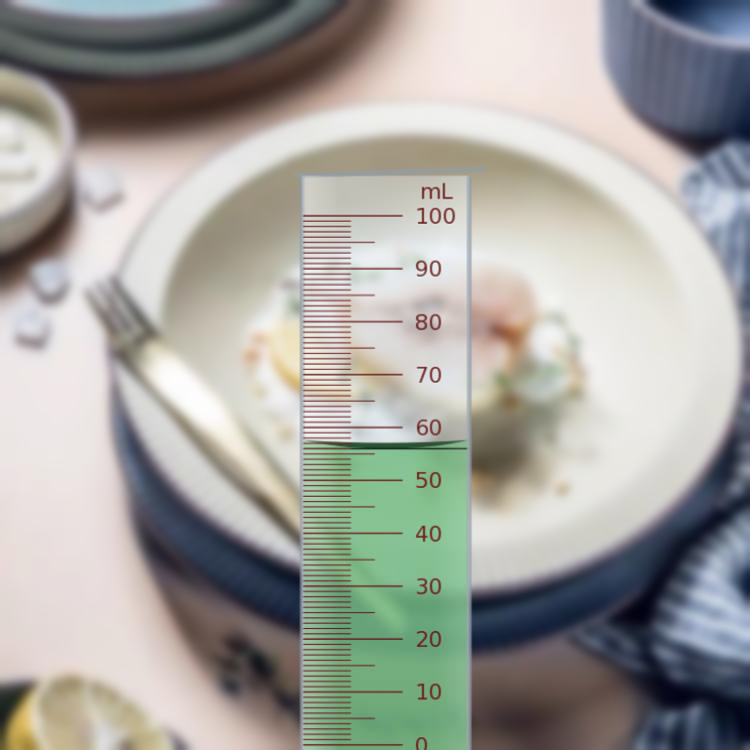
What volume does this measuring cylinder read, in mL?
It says 56 mL
